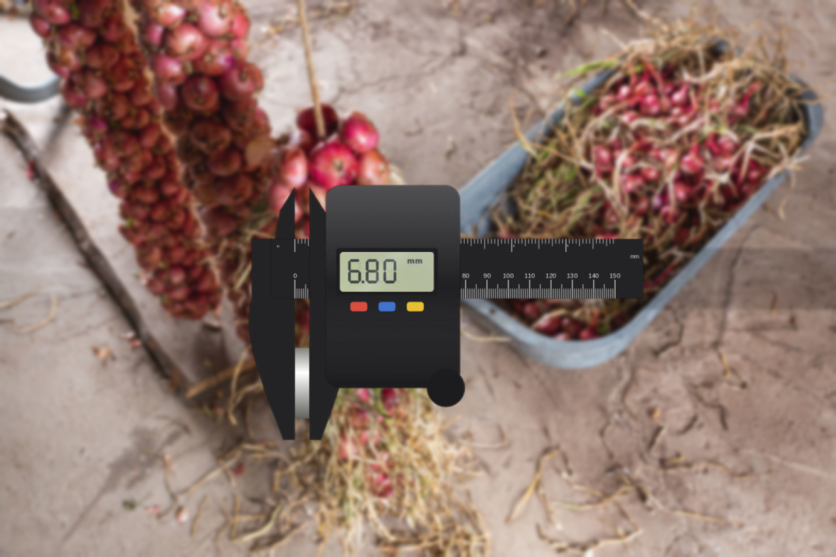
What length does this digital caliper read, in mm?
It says 6.80 mm
